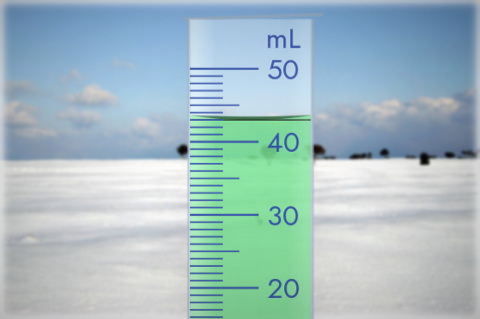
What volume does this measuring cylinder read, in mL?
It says 43 mL
